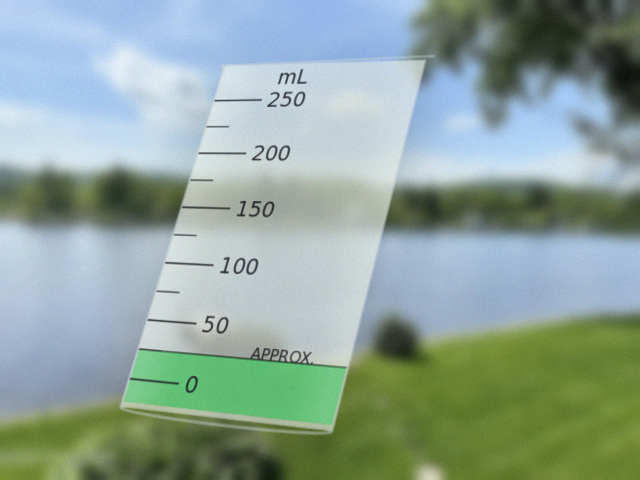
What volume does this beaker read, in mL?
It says 25 mL
